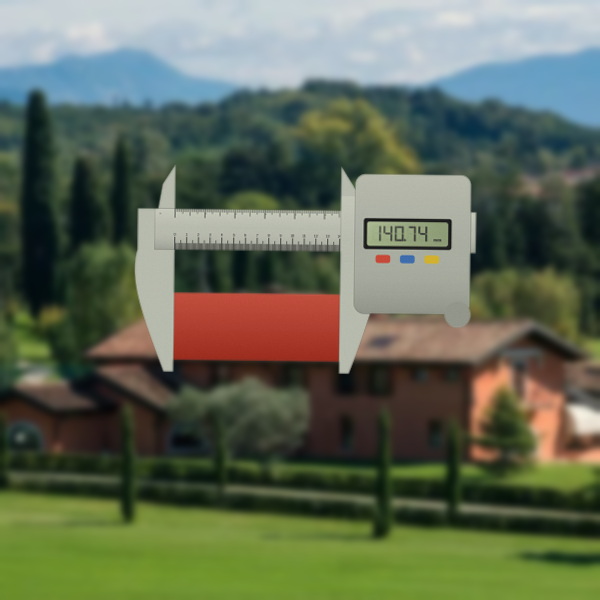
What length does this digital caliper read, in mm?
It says 140.74 mm
